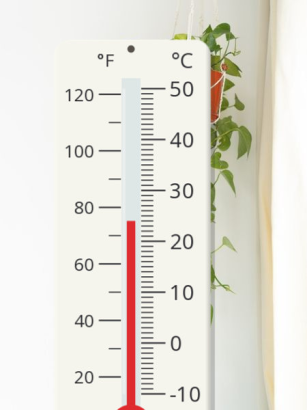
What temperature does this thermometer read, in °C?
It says 24 °C
